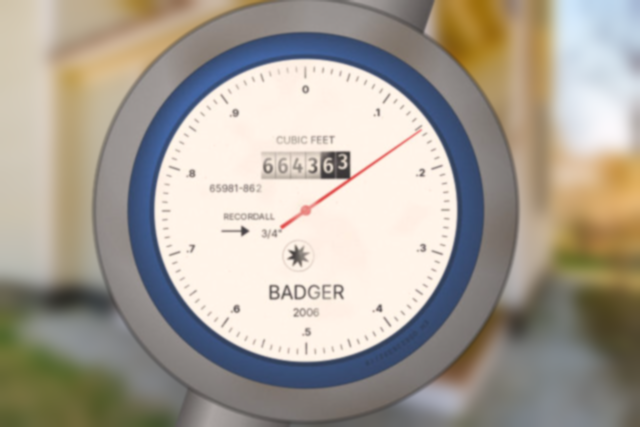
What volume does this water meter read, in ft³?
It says 664363.15 ft³
